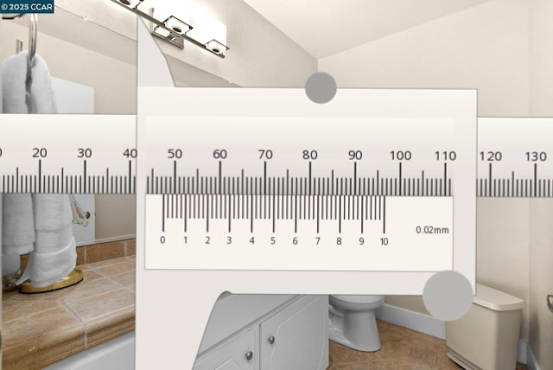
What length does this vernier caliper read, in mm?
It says 47.5 mm
